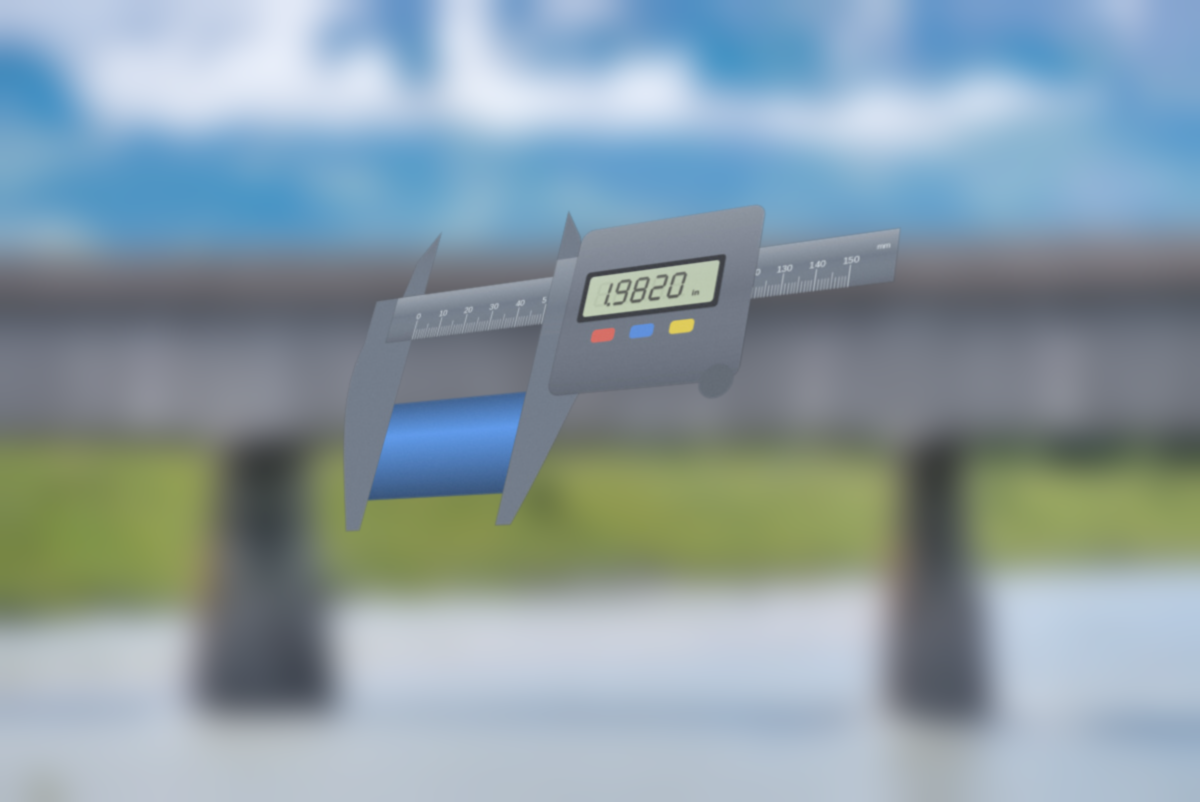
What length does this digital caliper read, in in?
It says 1.9820 in
